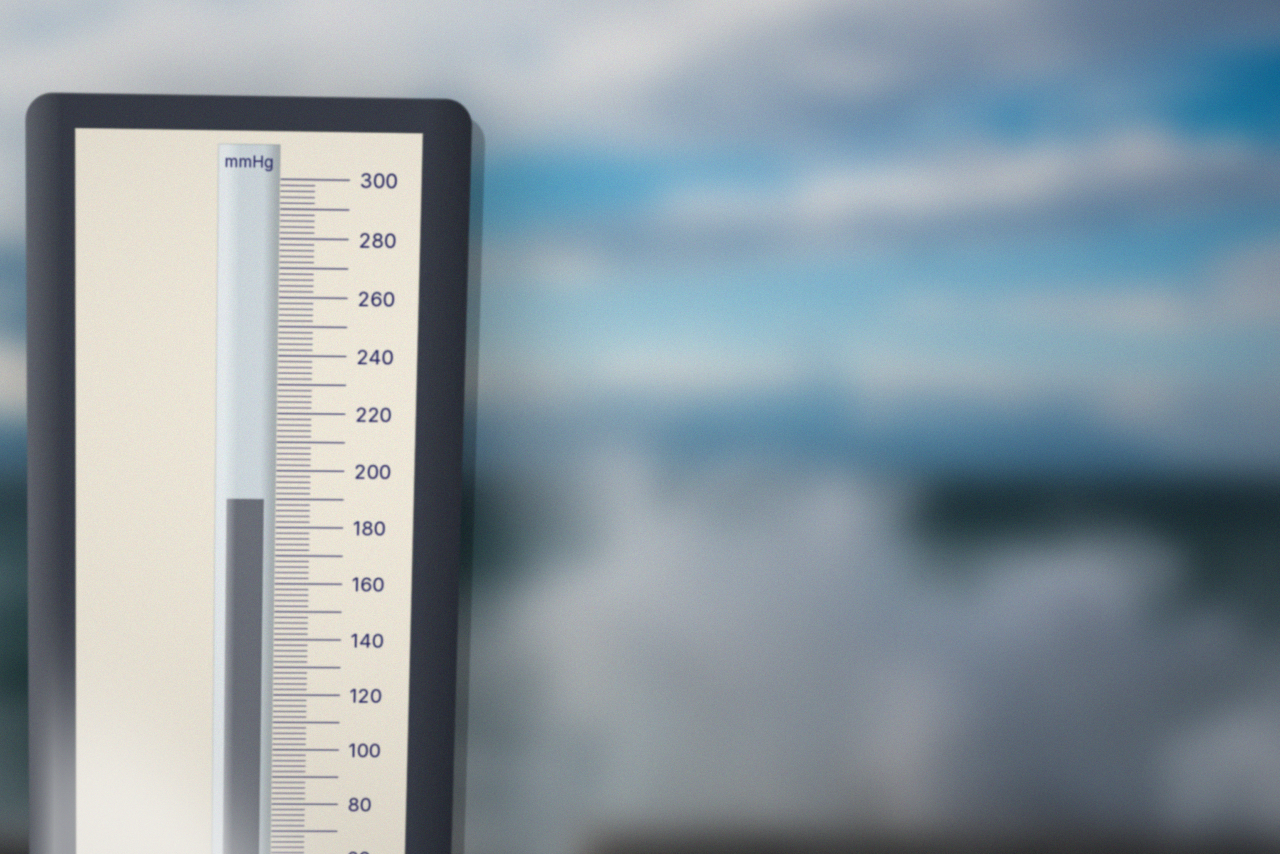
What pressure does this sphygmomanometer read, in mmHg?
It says 190 mmHg
